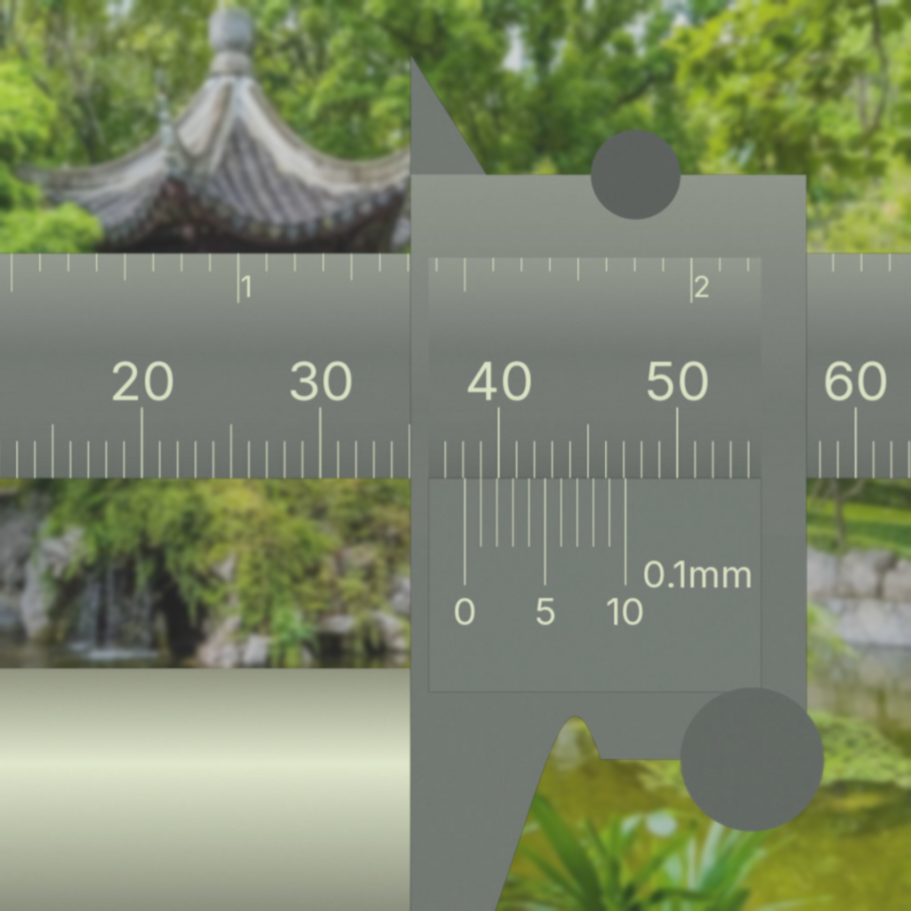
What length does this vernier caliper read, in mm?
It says 38.1 mm
